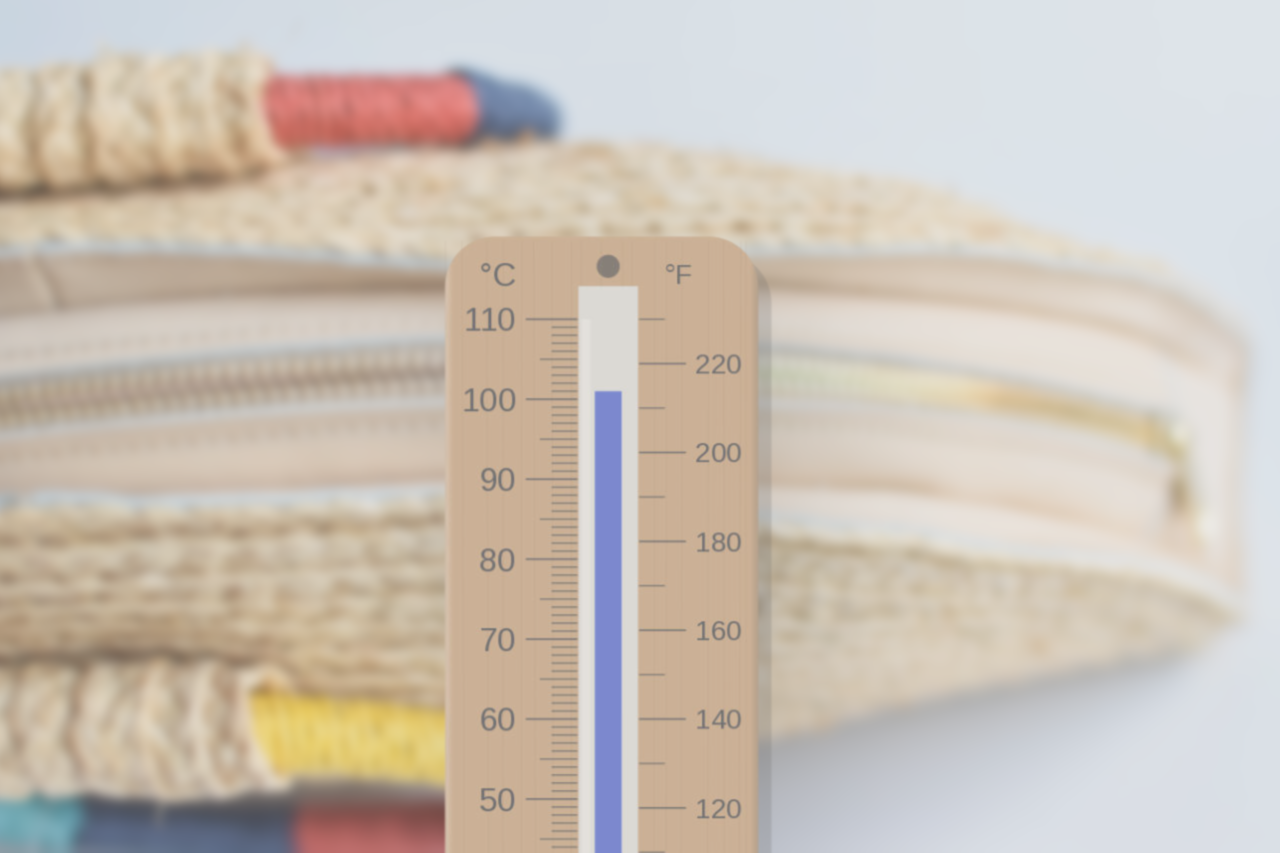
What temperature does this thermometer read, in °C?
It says 101 °C
